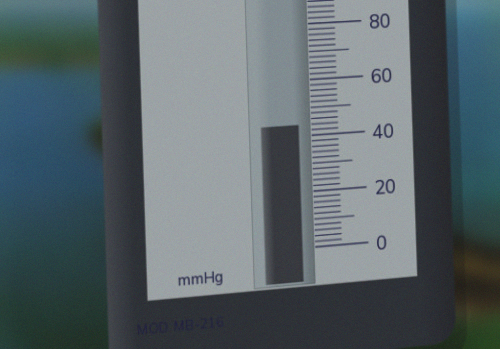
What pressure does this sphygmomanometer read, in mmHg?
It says 44 mmHg
